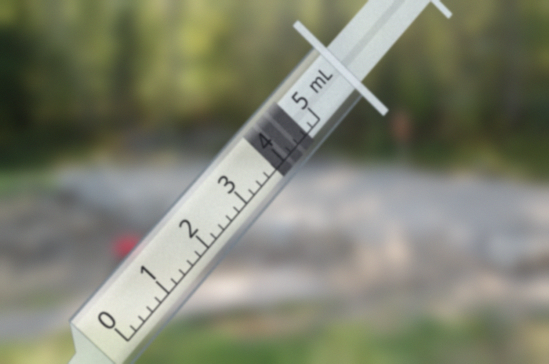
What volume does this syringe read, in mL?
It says 3.8 mL
